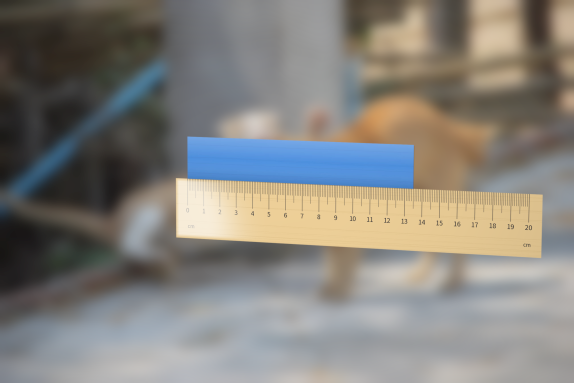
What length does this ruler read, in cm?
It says 13.5 cm
